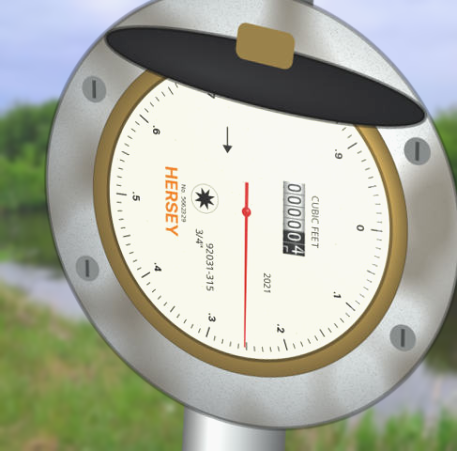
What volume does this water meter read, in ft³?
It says 4.25 ft³
